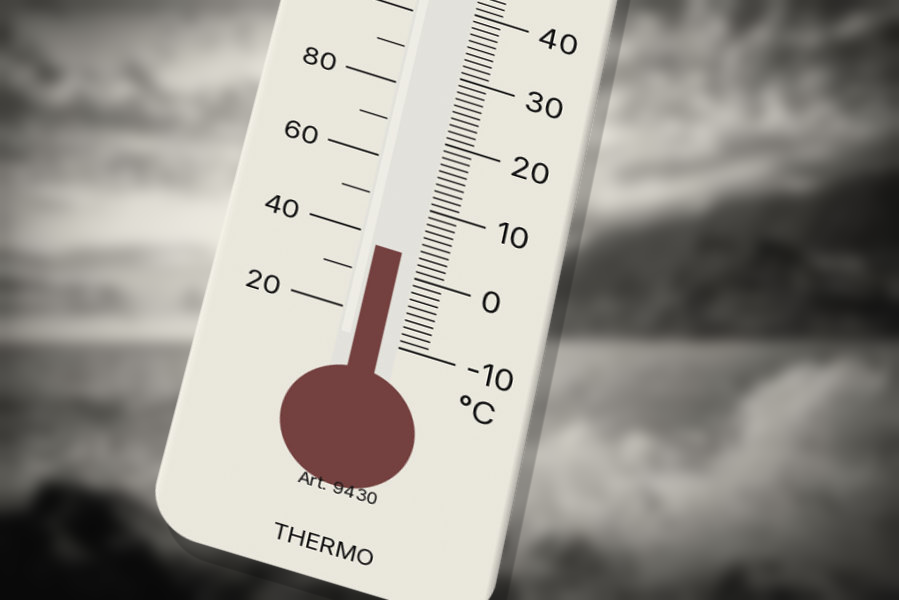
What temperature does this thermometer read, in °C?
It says 3 °C
